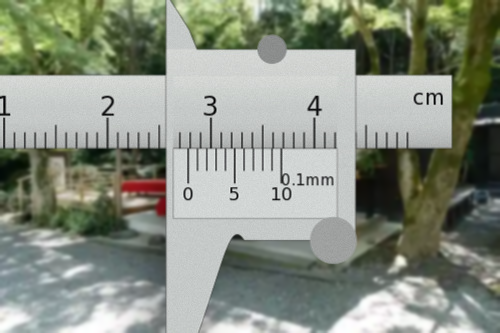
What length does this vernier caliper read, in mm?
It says 27.8 mm
